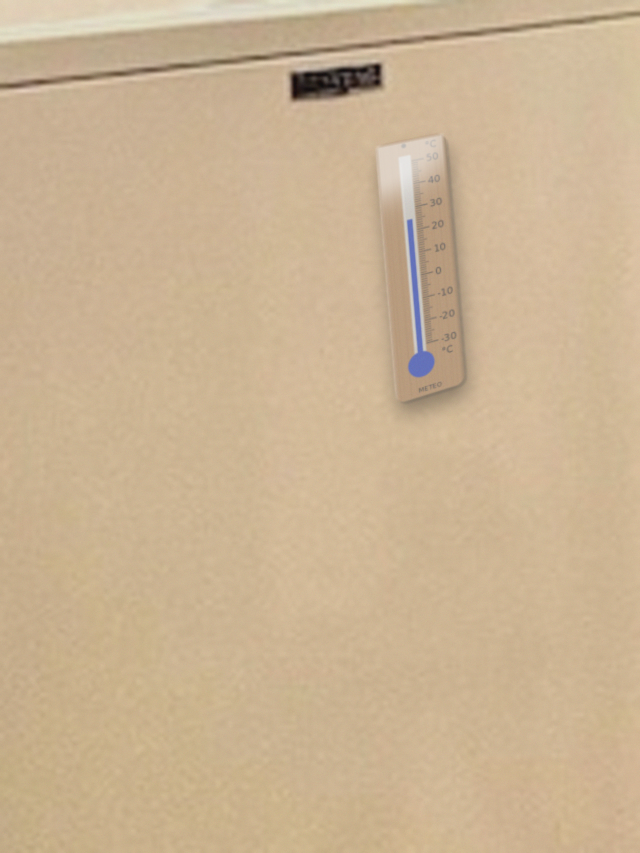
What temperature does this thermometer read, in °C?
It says 25 °C
